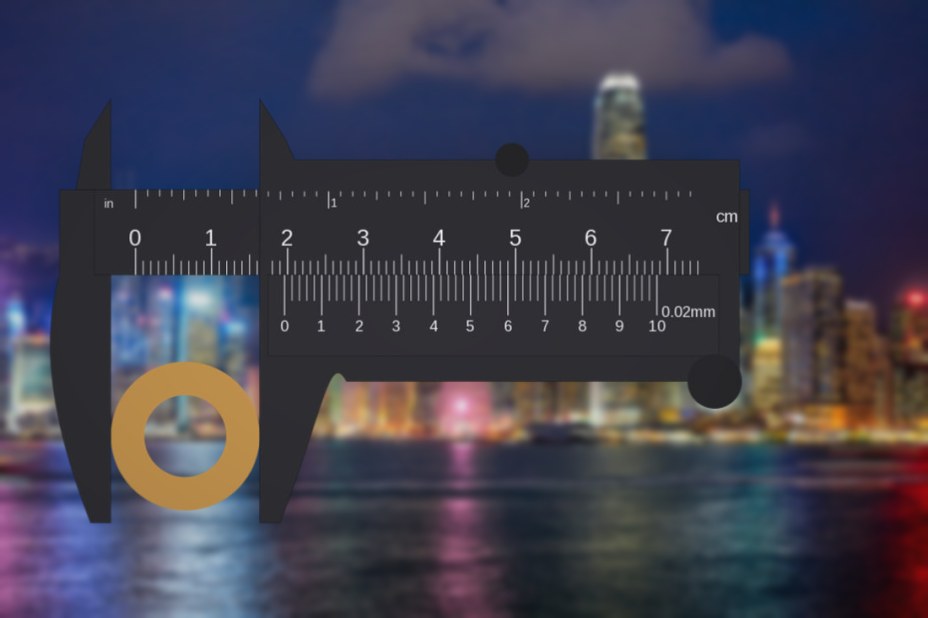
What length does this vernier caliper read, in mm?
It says 19.6 mm
